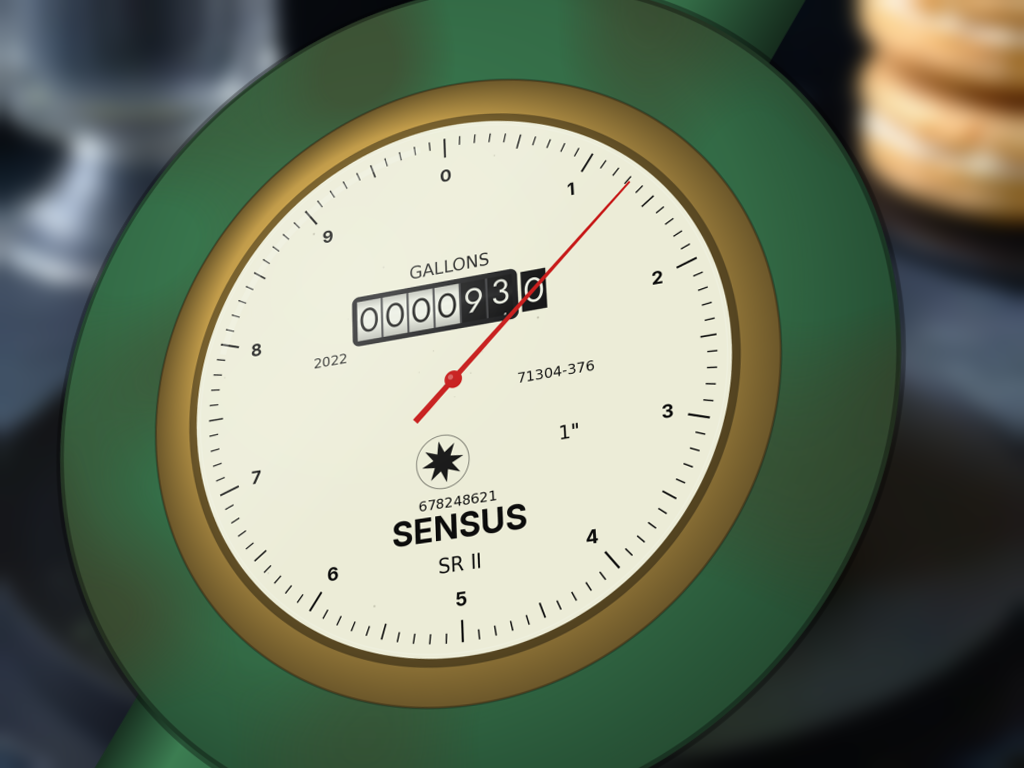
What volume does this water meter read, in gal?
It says 931.3 gal
